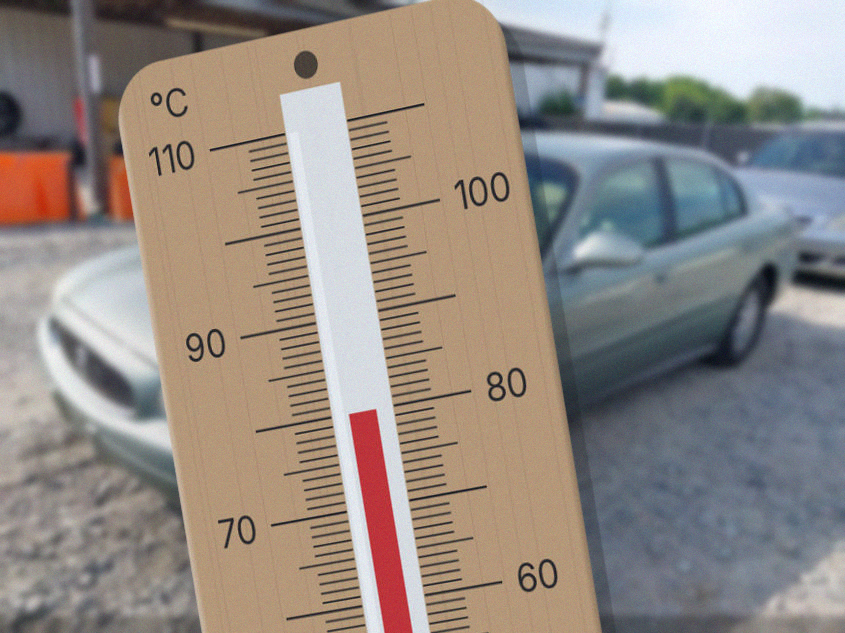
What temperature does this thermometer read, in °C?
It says 80 °C
